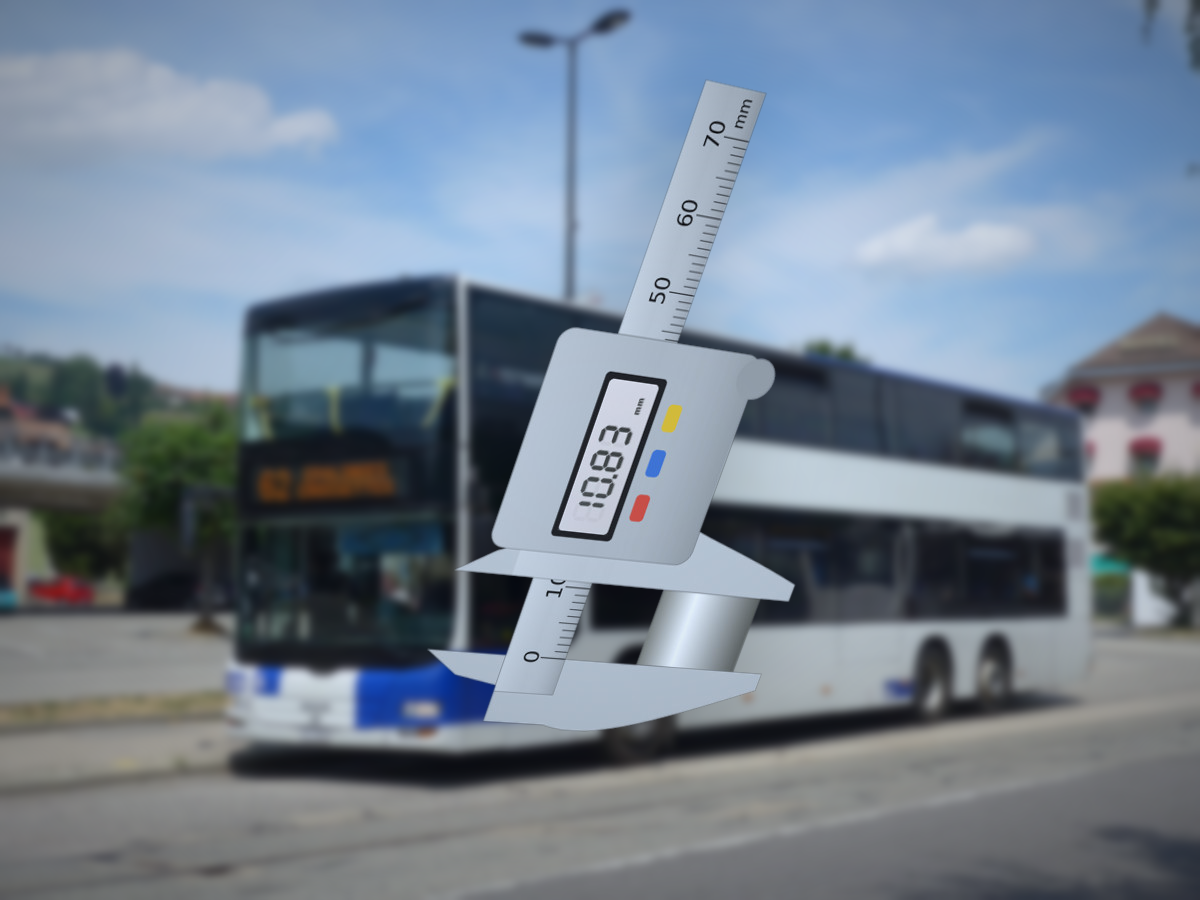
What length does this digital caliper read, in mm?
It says 10.83 mm
